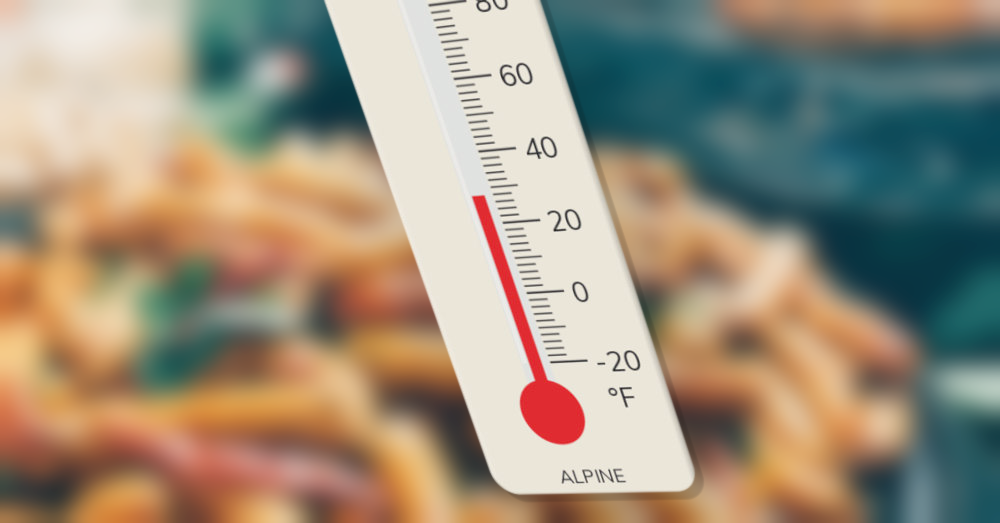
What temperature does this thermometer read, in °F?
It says 28 °F
